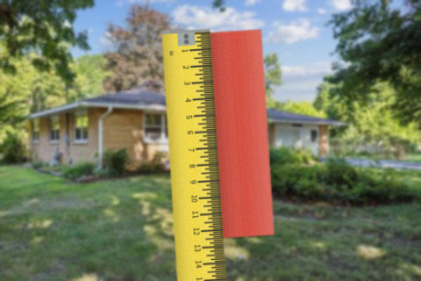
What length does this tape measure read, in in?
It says 12.5 in
